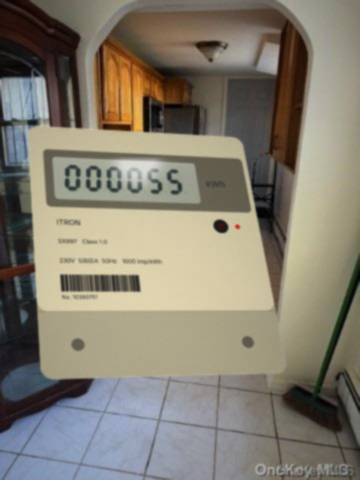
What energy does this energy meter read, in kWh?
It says 55 kWh
